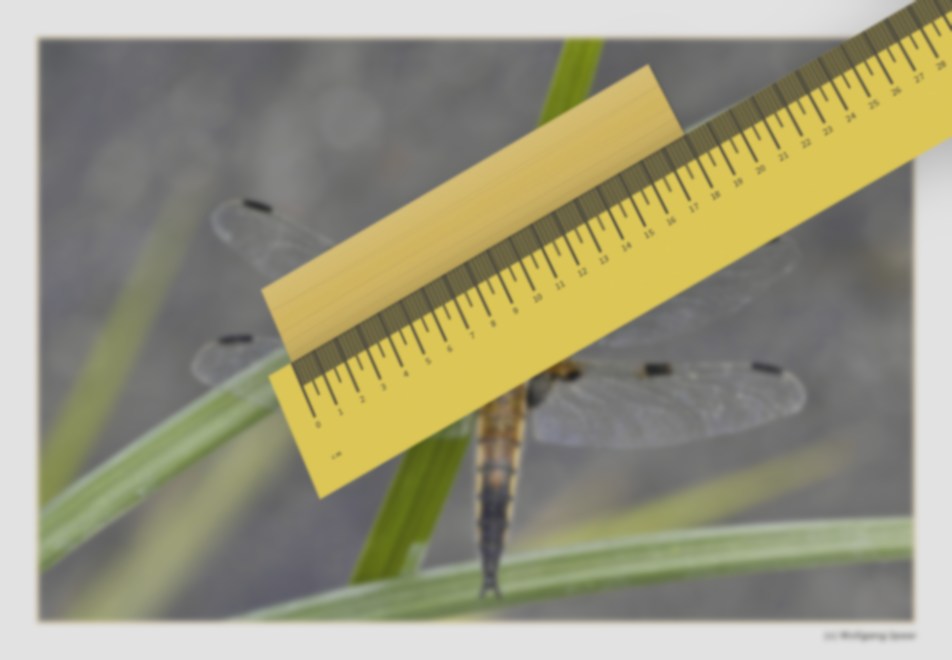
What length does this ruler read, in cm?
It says 18 cm
